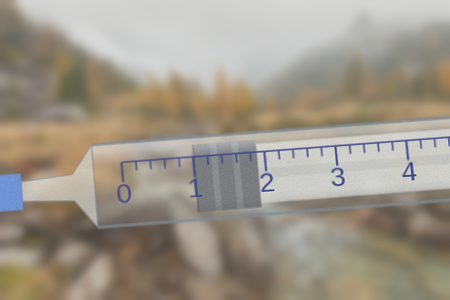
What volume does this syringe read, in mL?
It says 1 mL
